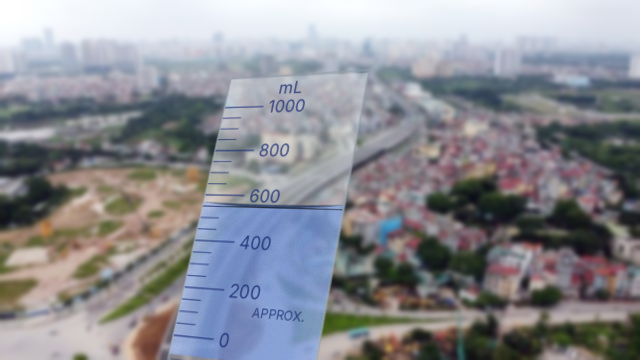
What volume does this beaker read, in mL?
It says 550 mL
